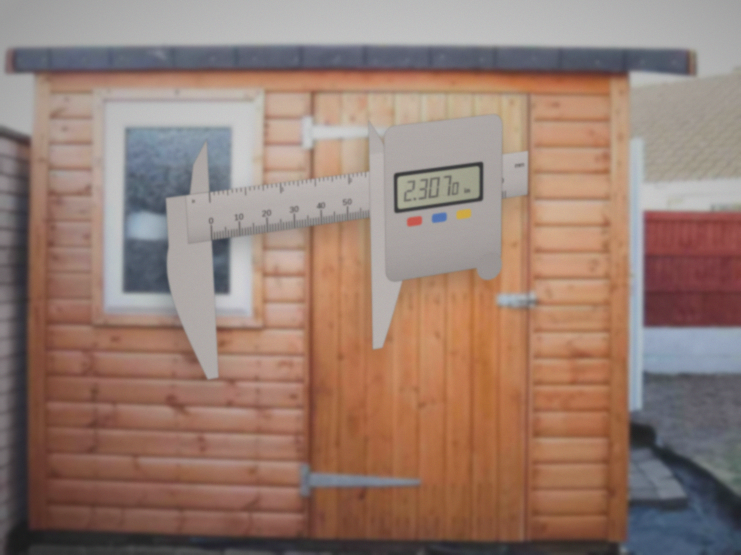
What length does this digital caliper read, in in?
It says 2.3070 in
